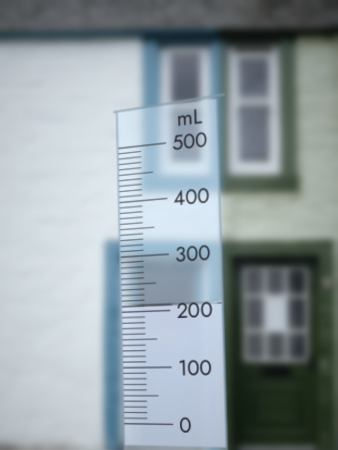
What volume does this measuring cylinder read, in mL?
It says 210 mL
